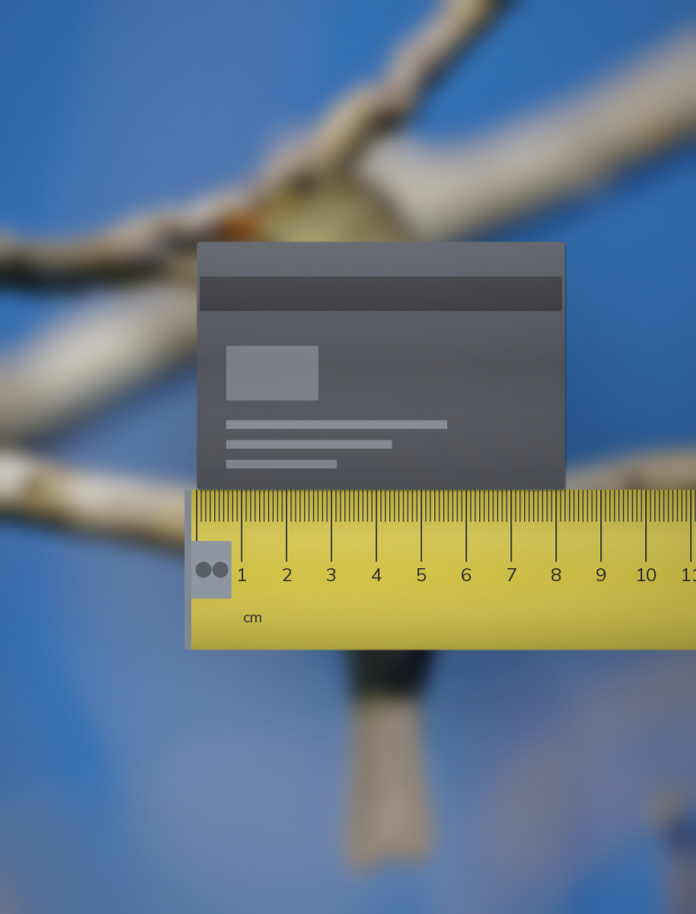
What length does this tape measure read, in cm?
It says 8.2 cm
